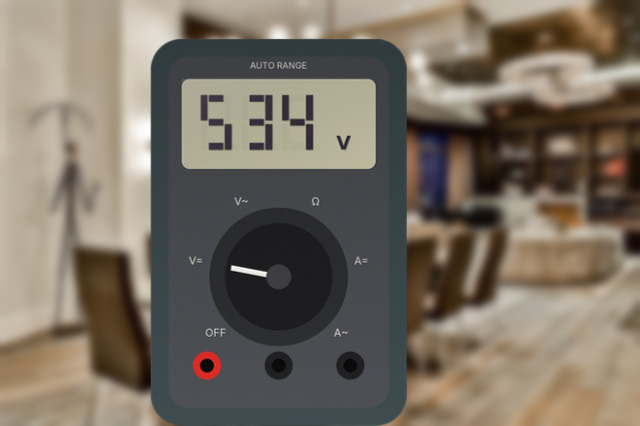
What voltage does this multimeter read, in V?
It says 534 V
